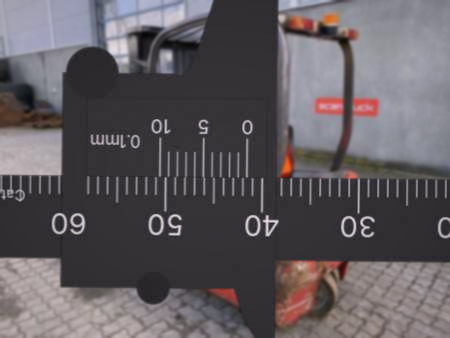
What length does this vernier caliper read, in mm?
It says 41.6 mm
